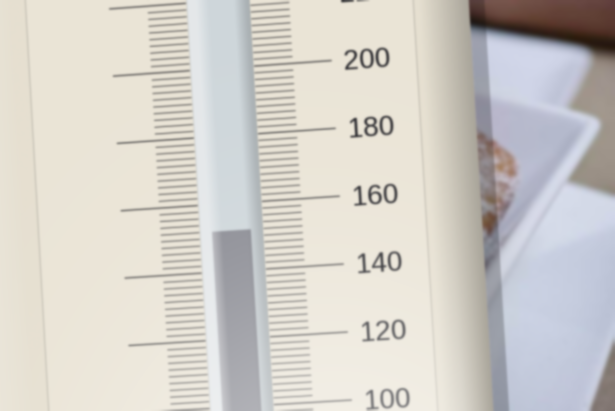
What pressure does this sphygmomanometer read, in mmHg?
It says 152 mmHg
